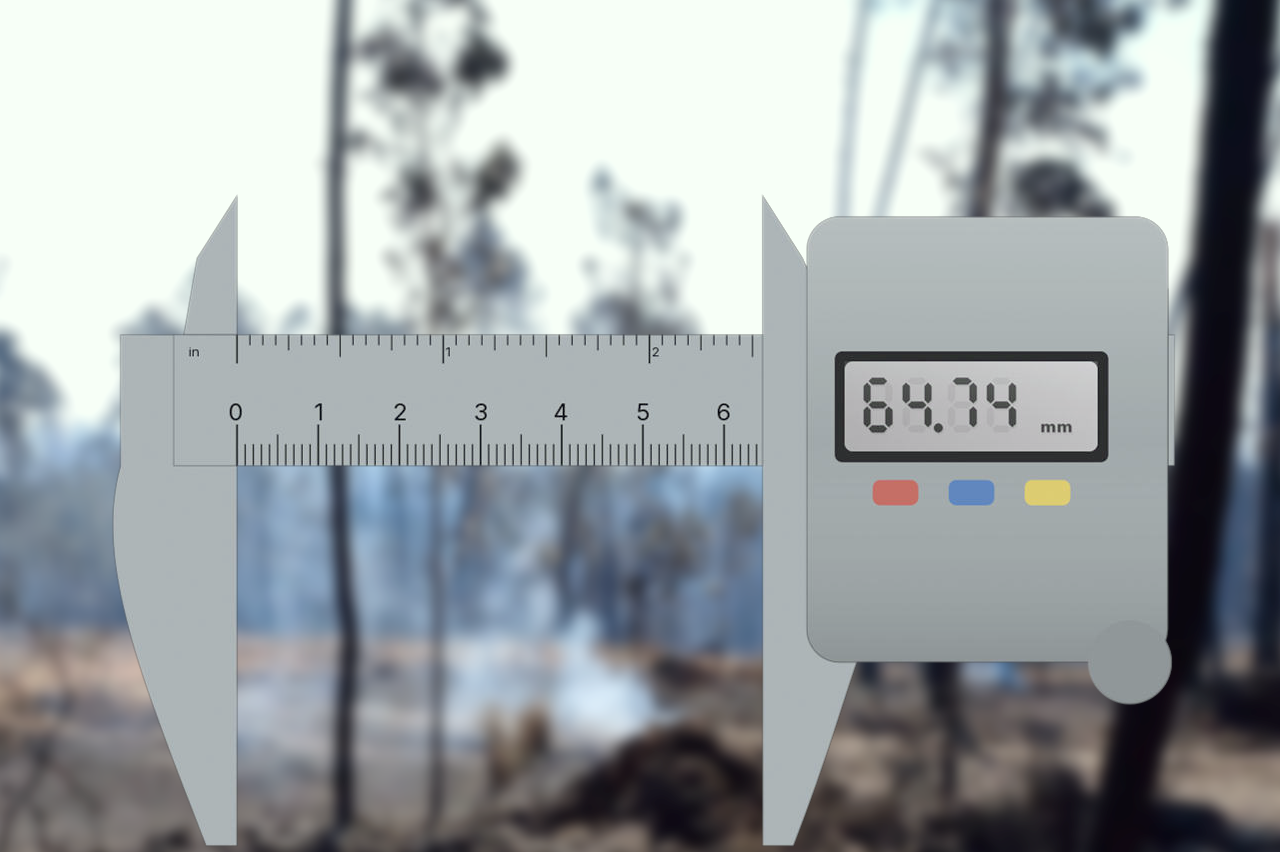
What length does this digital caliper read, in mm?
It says 64.74 mm
